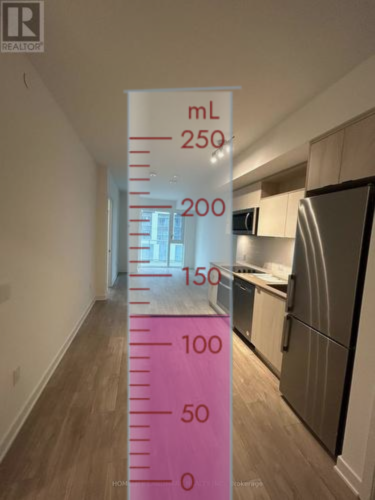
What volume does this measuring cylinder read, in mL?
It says 120 mL
